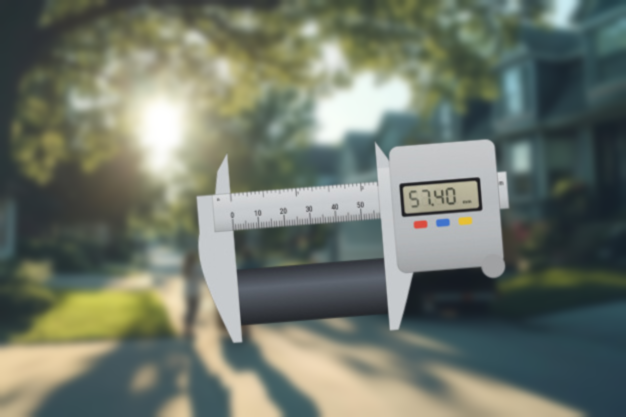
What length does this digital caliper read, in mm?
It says 57.40 mm
